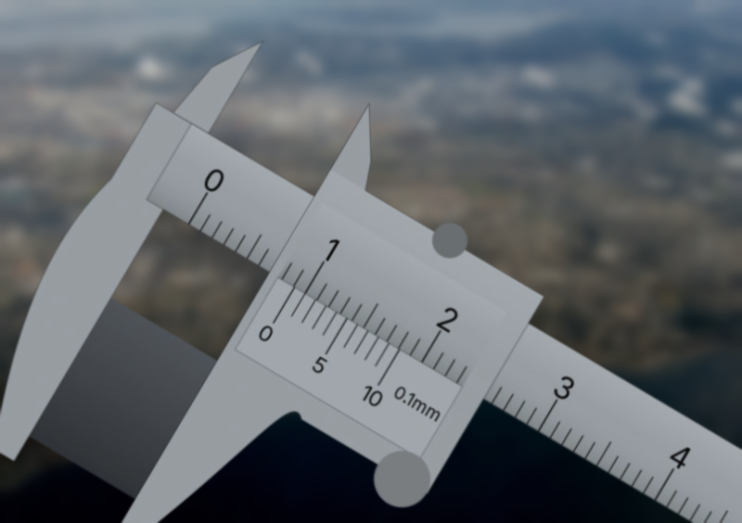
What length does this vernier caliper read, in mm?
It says 9.1 mm
